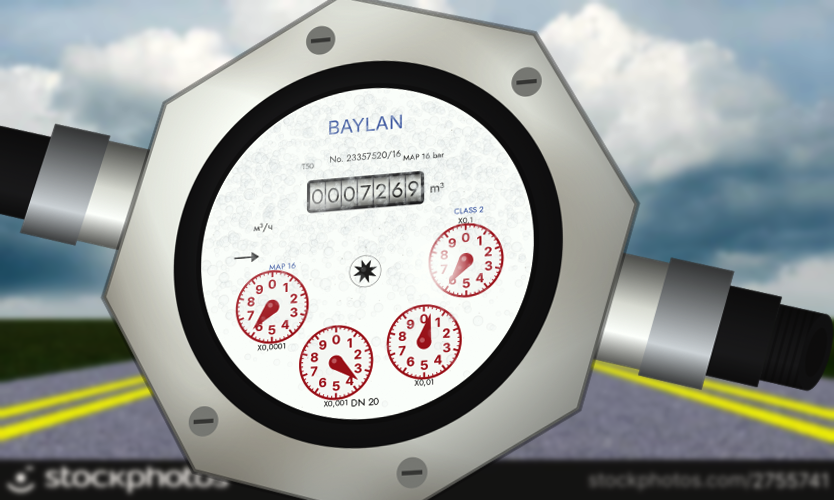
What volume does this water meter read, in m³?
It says 7269.6036 m³
